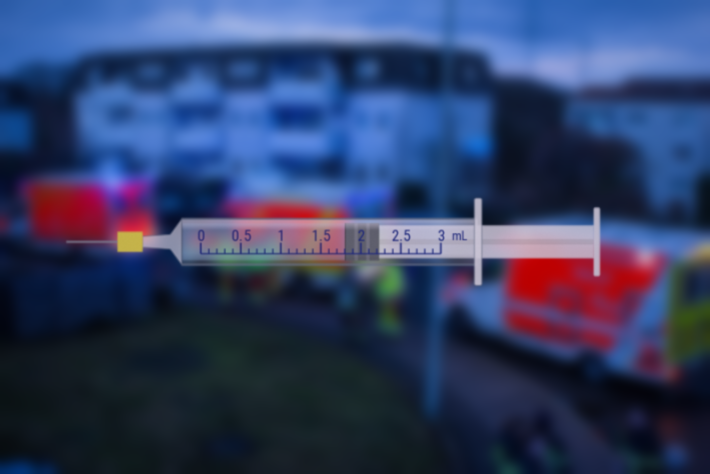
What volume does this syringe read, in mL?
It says 1.8 mL
